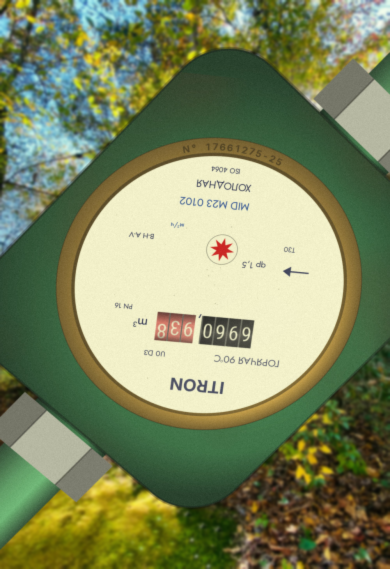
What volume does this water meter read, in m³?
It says 6960.938 m³
